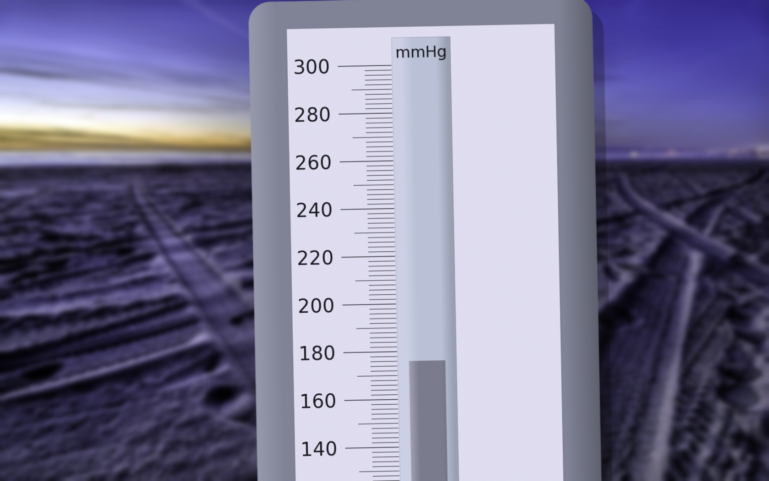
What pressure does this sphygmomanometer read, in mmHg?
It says 176 mmHg
